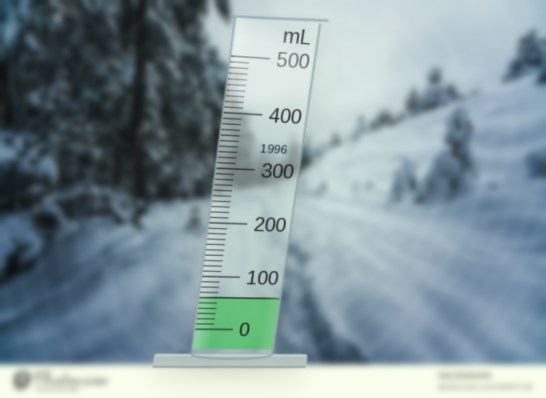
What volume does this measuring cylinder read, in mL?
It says 60 mL
